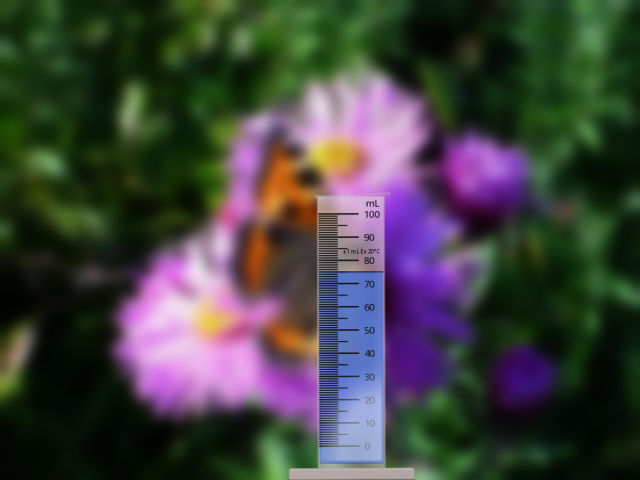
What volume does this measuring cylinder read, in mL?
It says 75 mL
